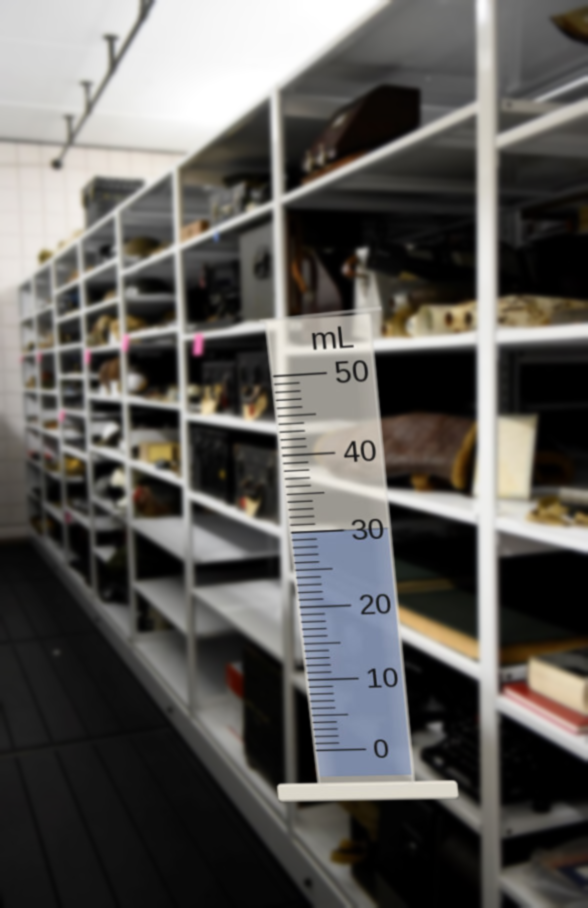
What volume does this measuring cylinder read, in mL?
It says 30 mL
